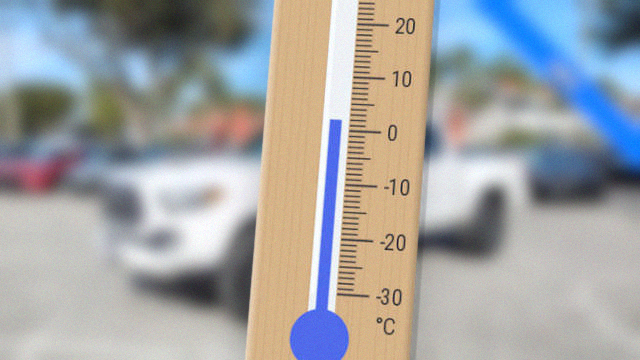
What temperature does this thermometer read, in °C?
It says 2 °C
